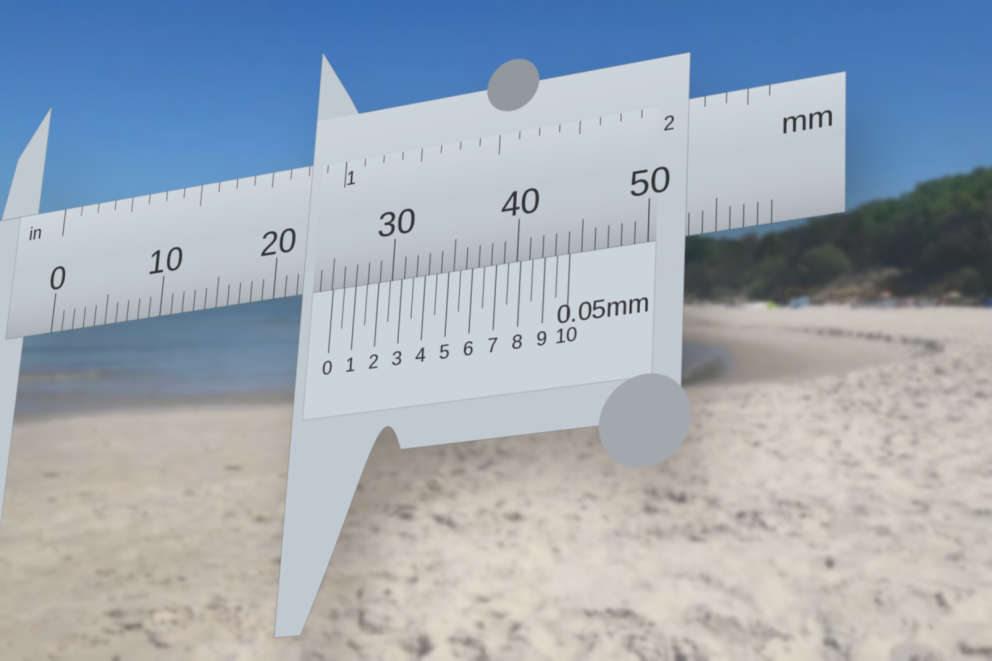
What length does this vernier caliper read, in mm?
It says 25.1 mm
